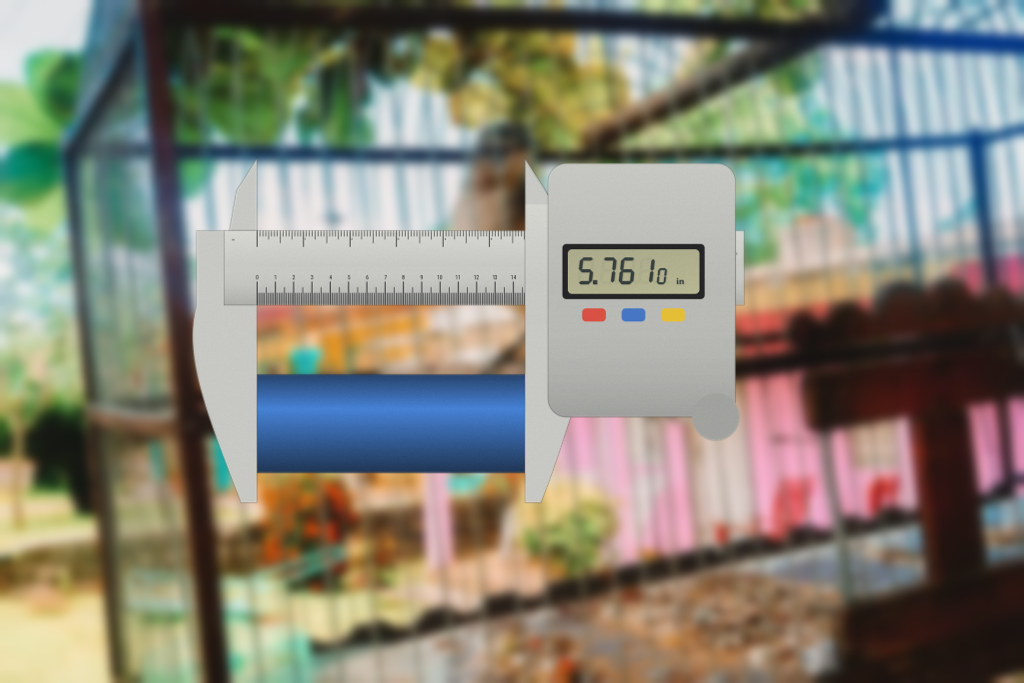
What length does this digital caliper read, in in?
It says 5.7610 in
